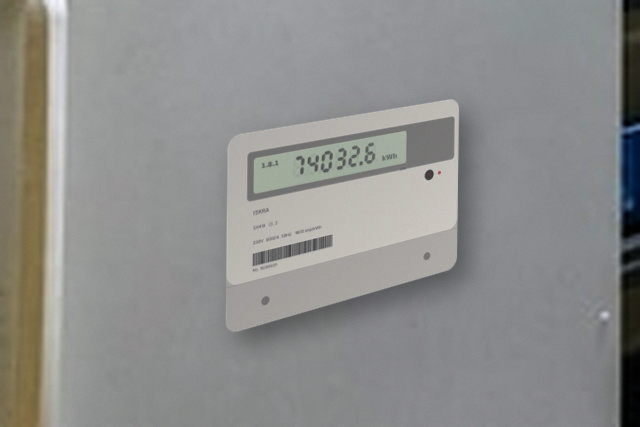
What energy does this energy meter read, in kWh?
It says 74032.6 kWh
